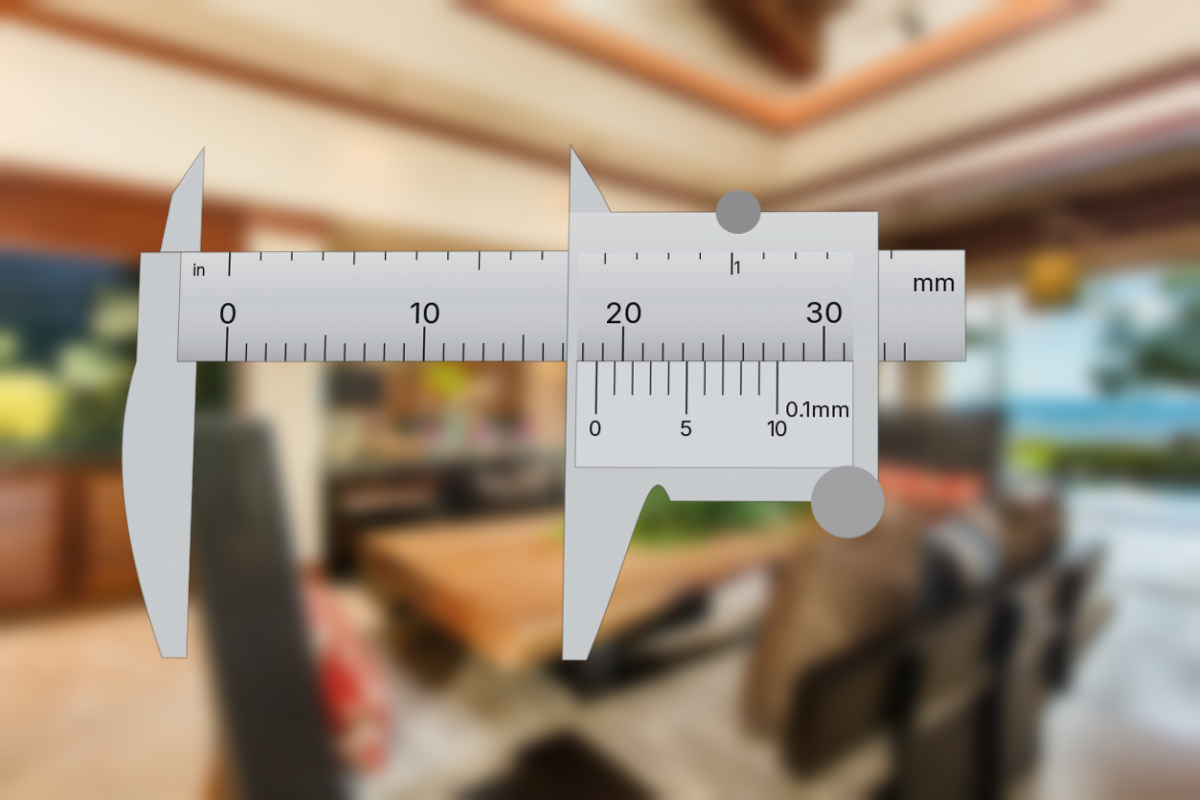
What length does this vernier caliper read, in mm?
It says 18.7 mm
